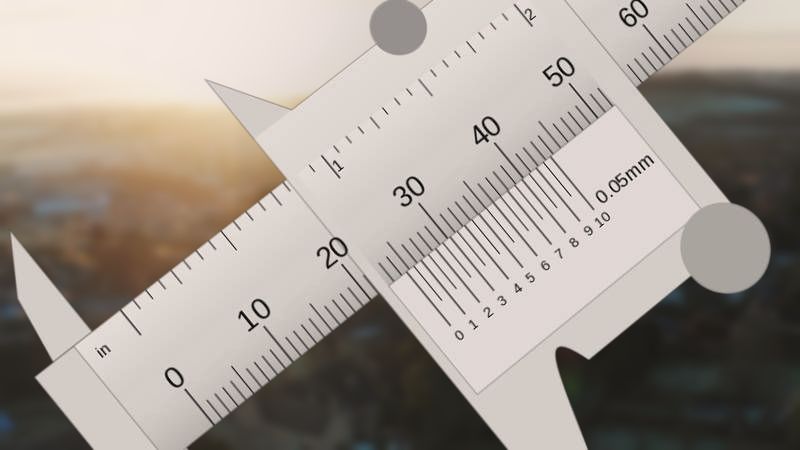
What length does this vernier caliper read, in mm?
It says 24.6 mm
